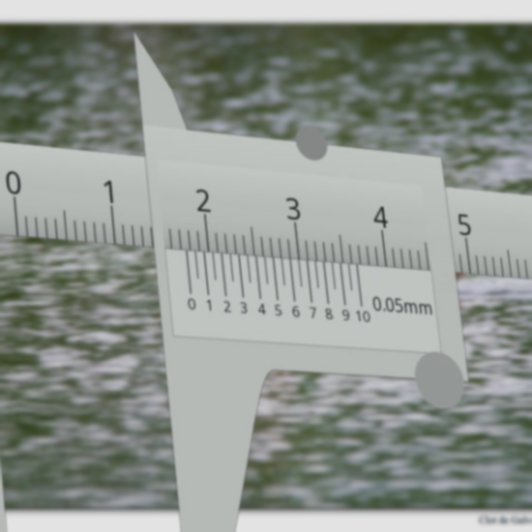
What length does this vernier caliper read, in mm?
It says 17.6 mm
